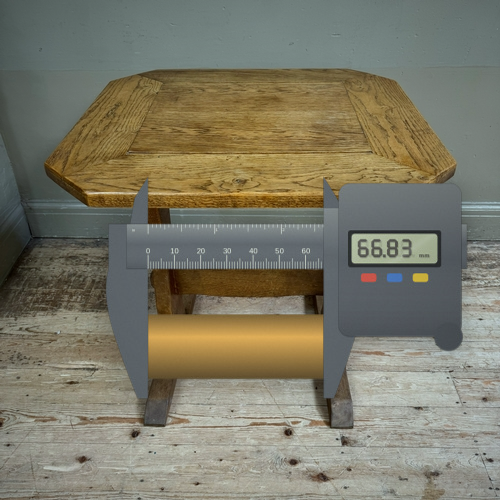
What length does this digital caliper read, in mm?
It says 66.83 mm
